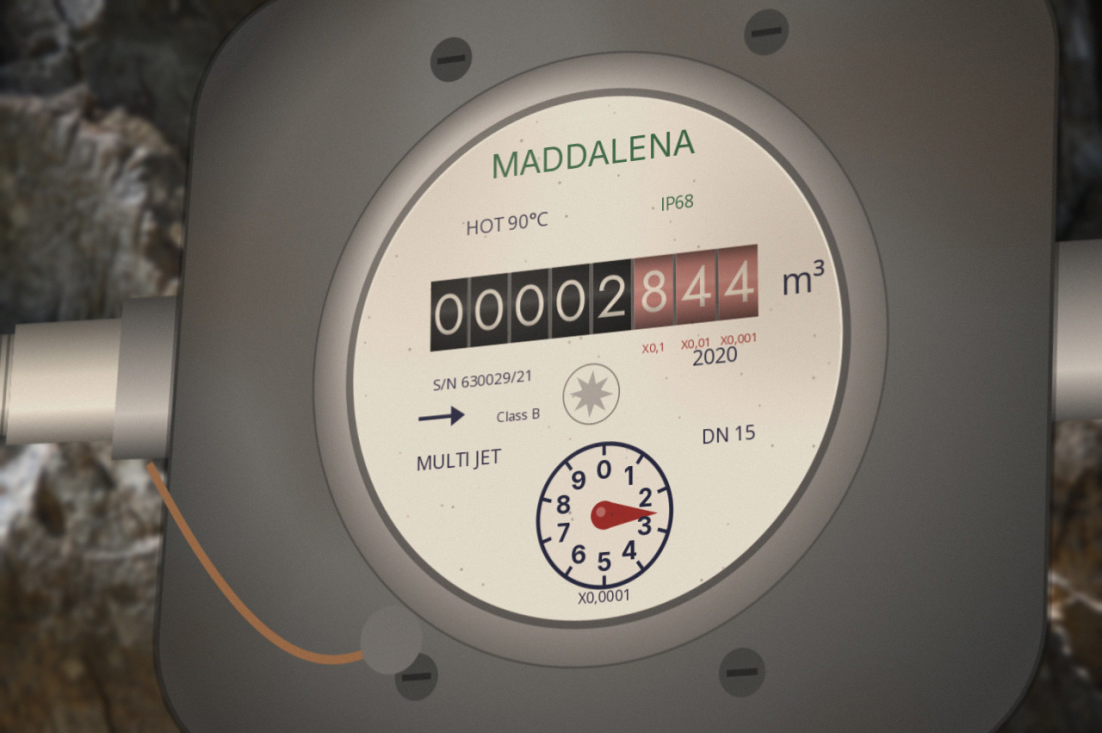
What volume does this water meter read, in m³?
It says 2.8442 m³
